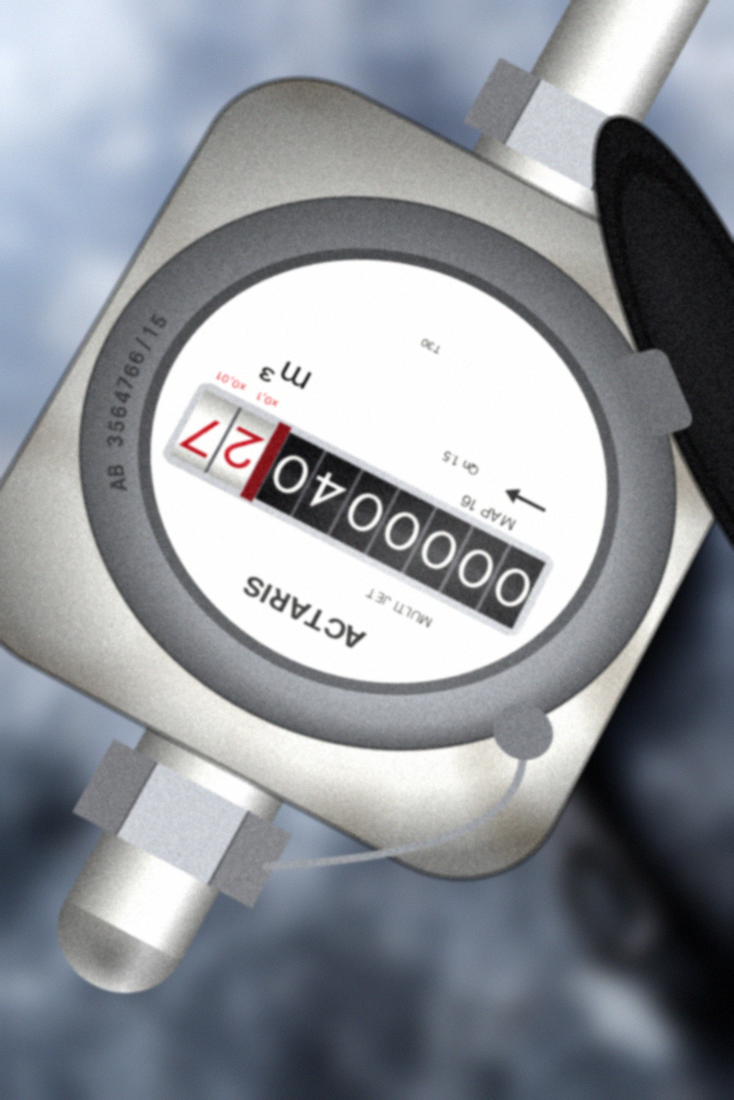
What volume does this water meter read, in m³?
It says 40.27 m³
